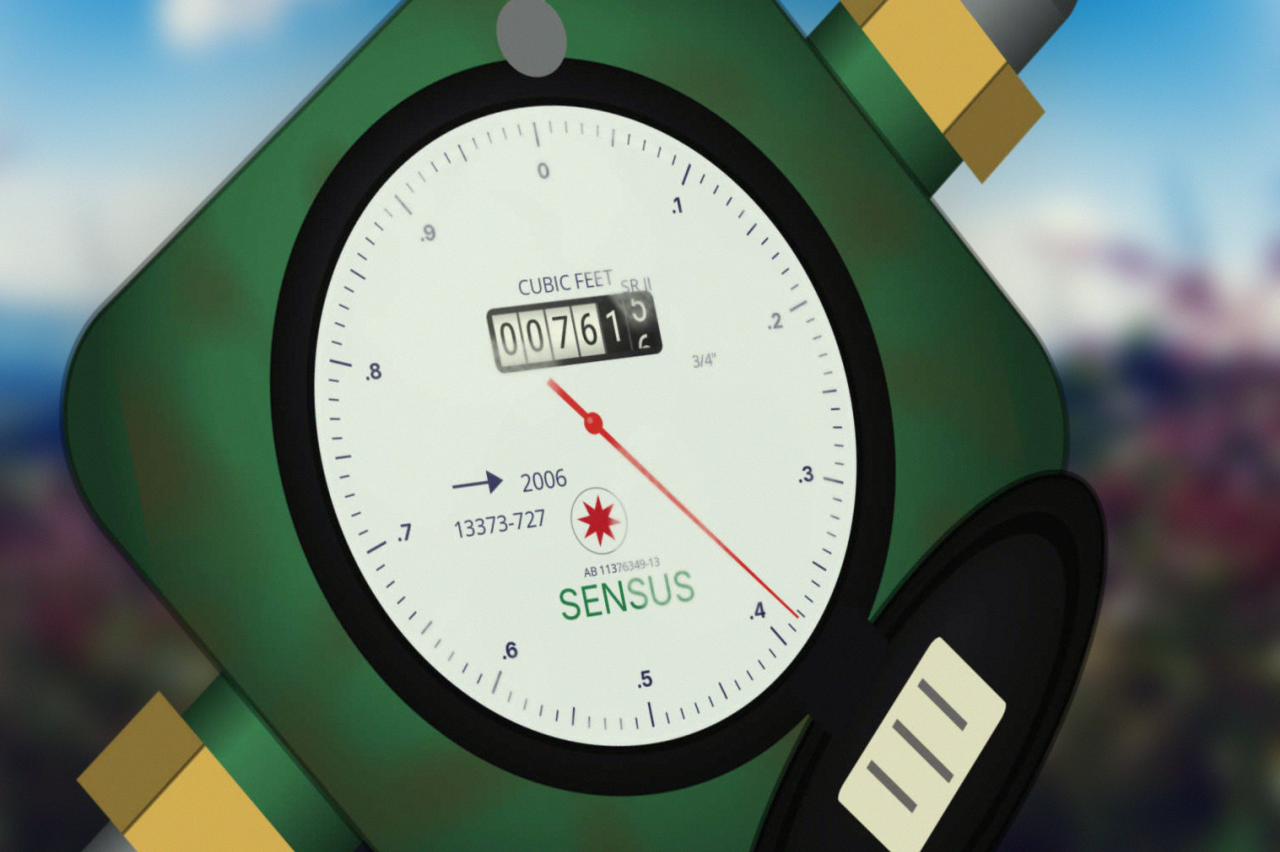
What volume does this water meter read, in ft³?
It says 7615.38 ft³
